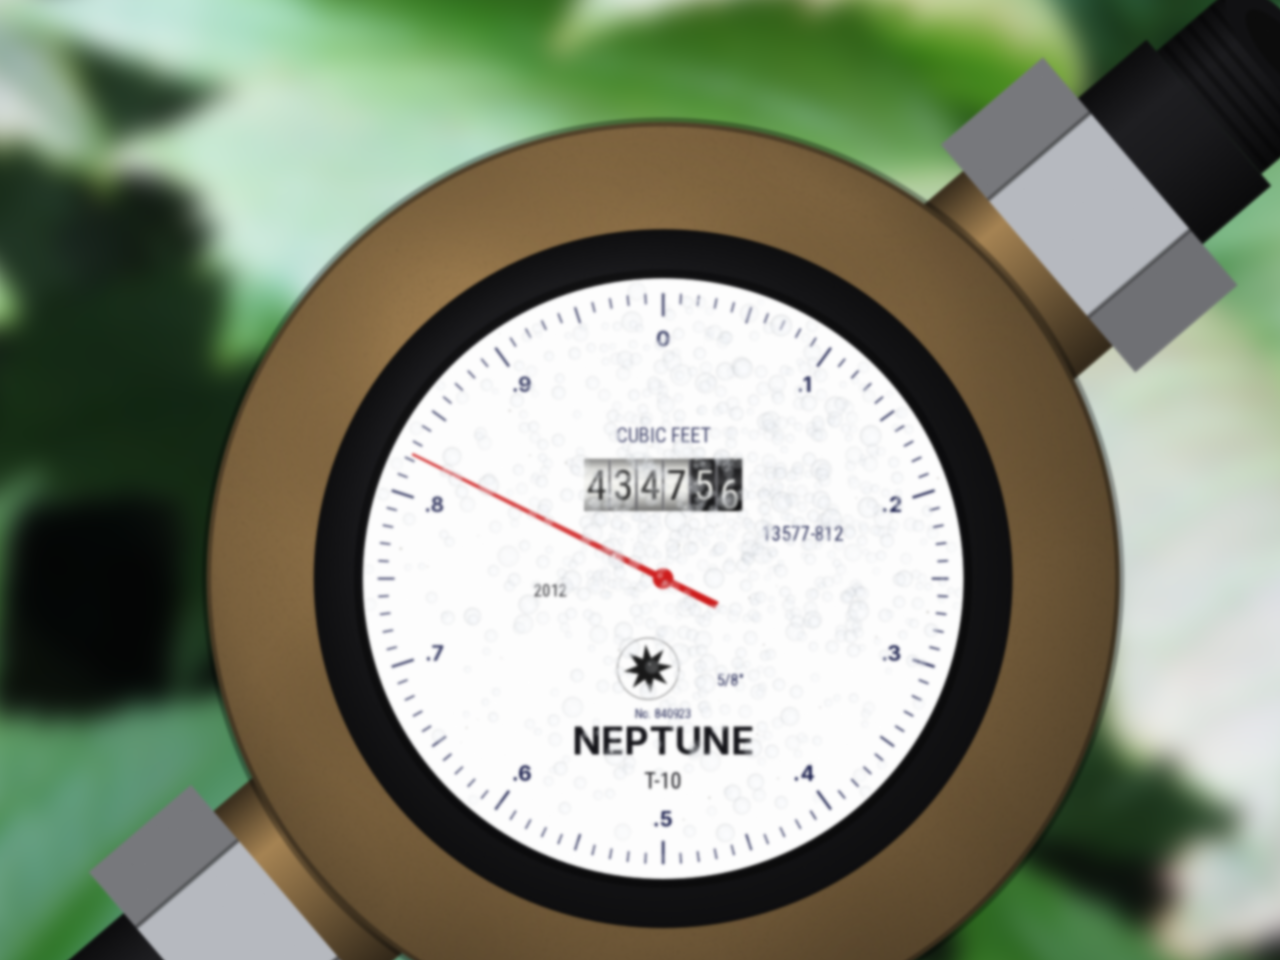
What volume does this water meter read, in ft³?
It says 434755.82 ft³
